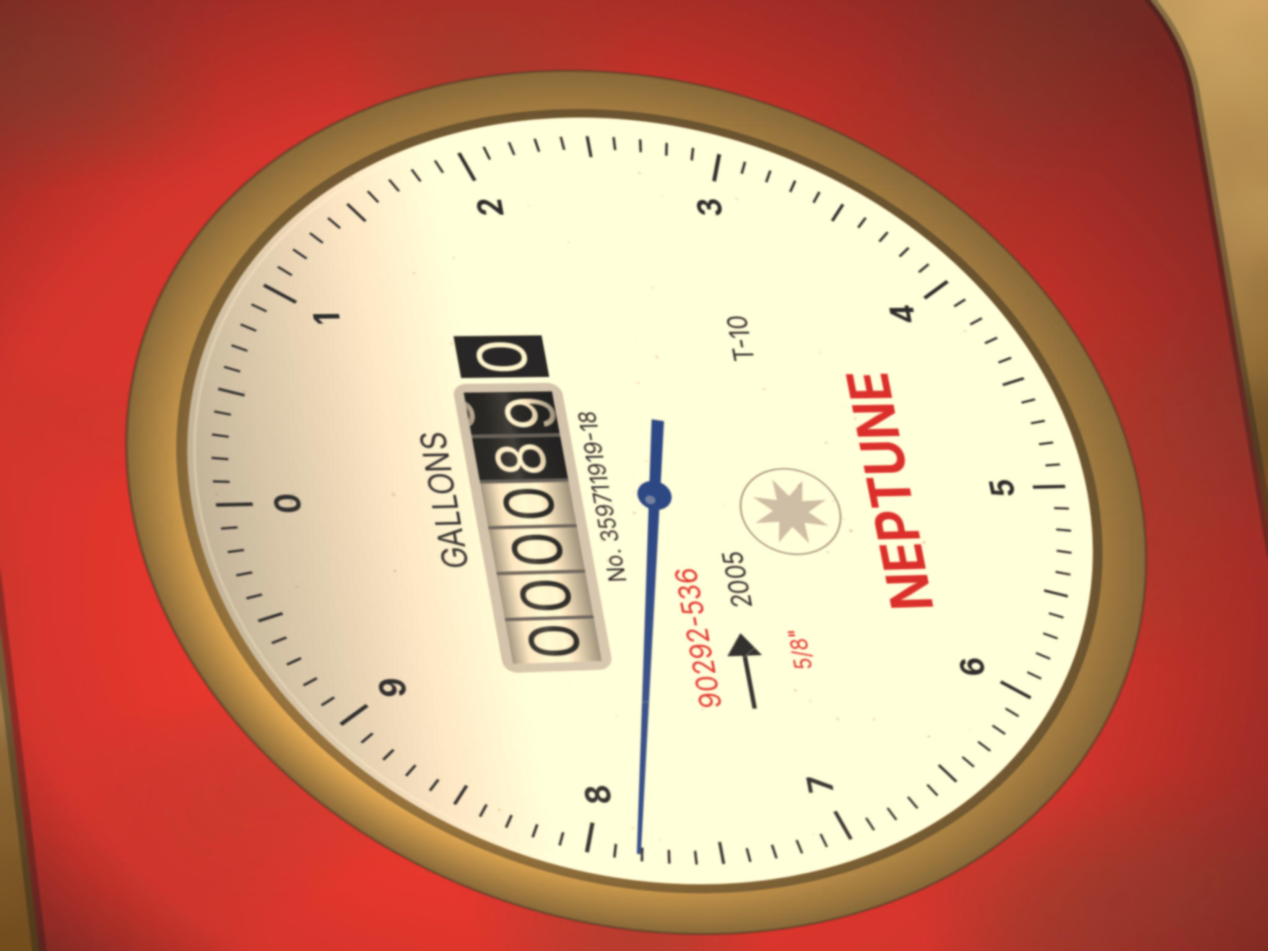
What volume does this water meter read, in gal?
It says 887.8 gal
